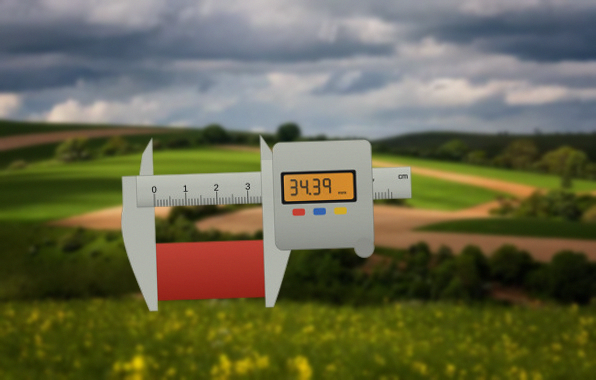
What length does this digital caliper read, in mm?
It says 34.39 mm
